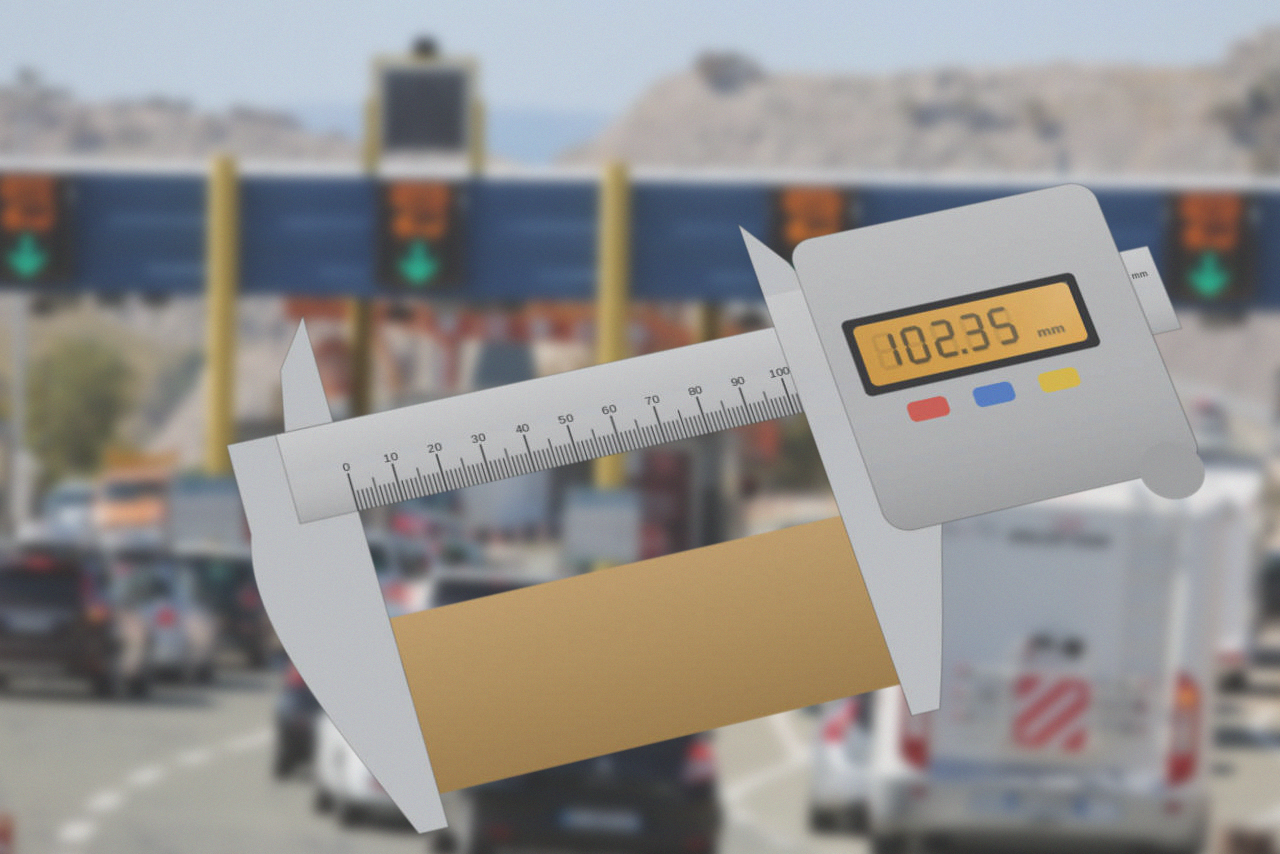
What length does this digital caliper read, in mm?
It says 102.35 mm
